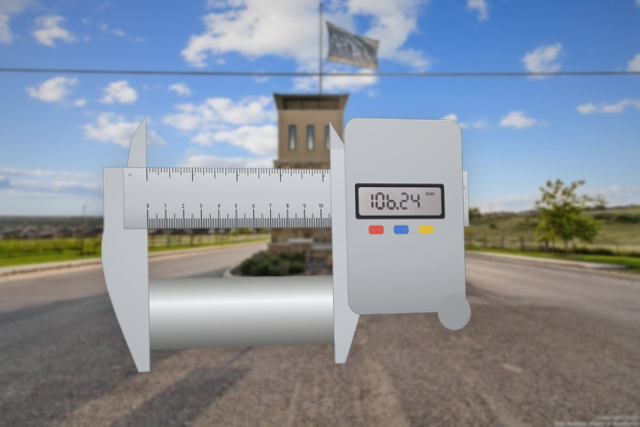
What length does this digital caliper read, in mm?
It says 106.24 mm
